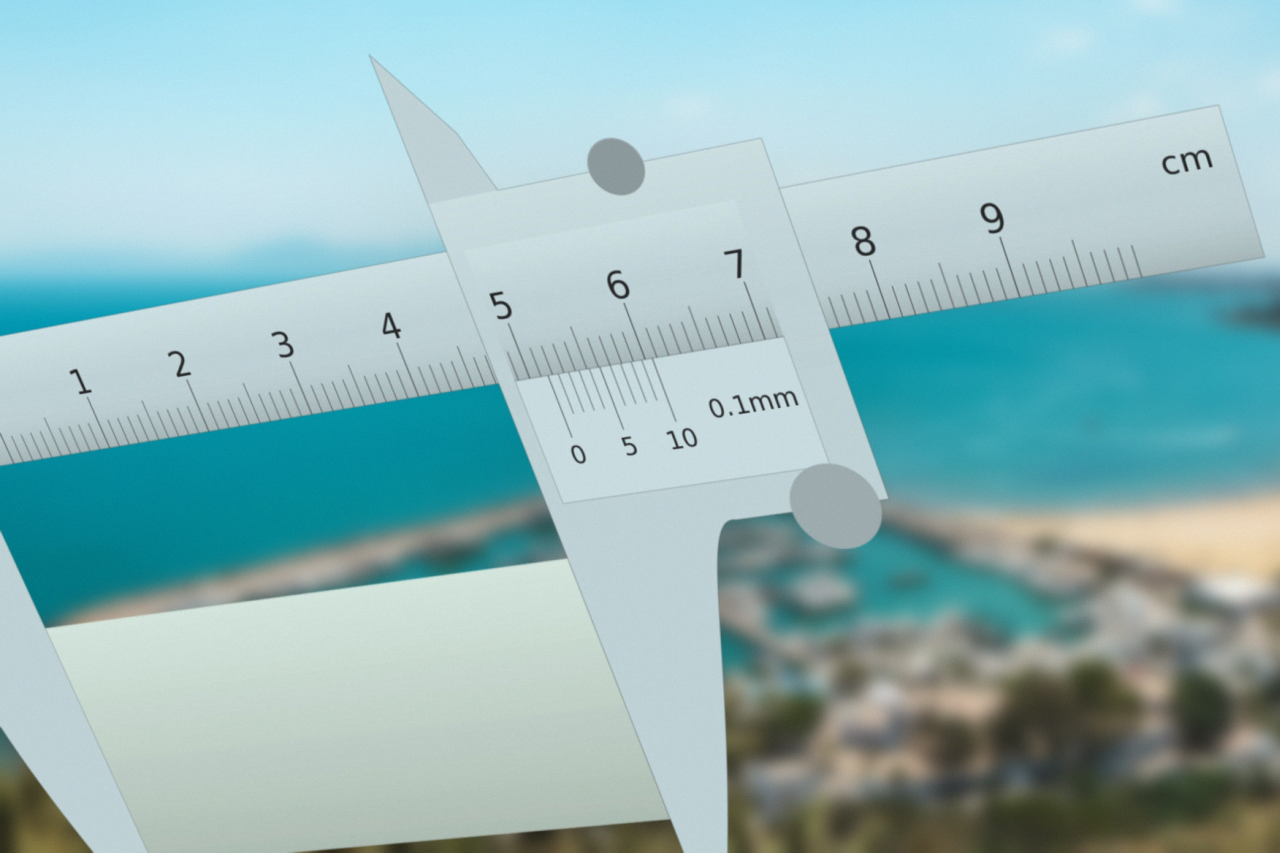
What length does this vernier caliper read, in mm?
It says 51.6 mm
